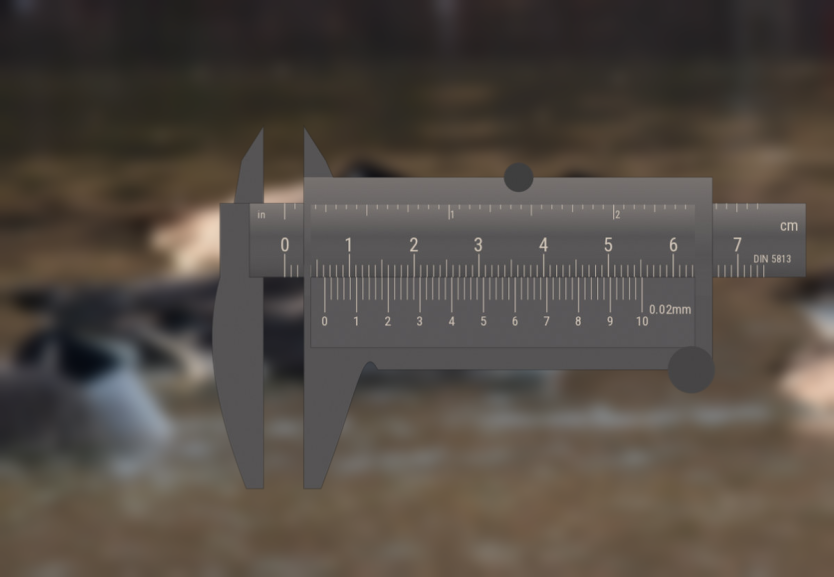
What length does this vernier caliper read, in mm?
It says 6.2 mm
